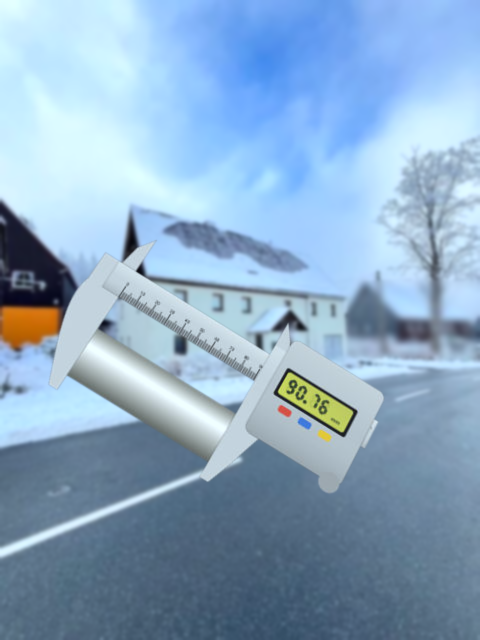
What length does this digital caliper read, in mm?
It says 90.76 mm
